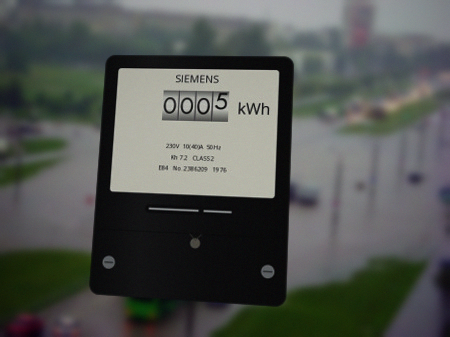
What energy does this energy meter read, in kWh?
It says 5 kWh
